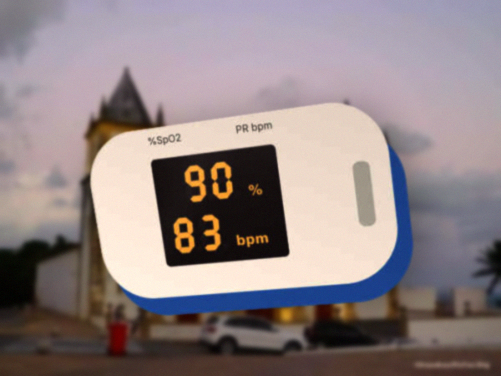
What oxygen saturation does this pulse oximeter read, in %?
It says 90 %
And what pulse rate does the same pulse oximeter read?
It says 83 bpm
